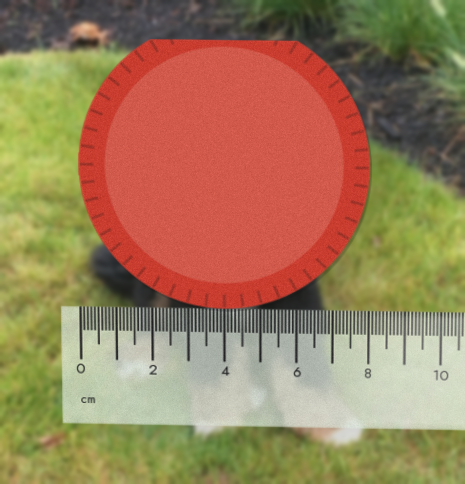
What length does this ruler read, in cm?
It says 8 cm
